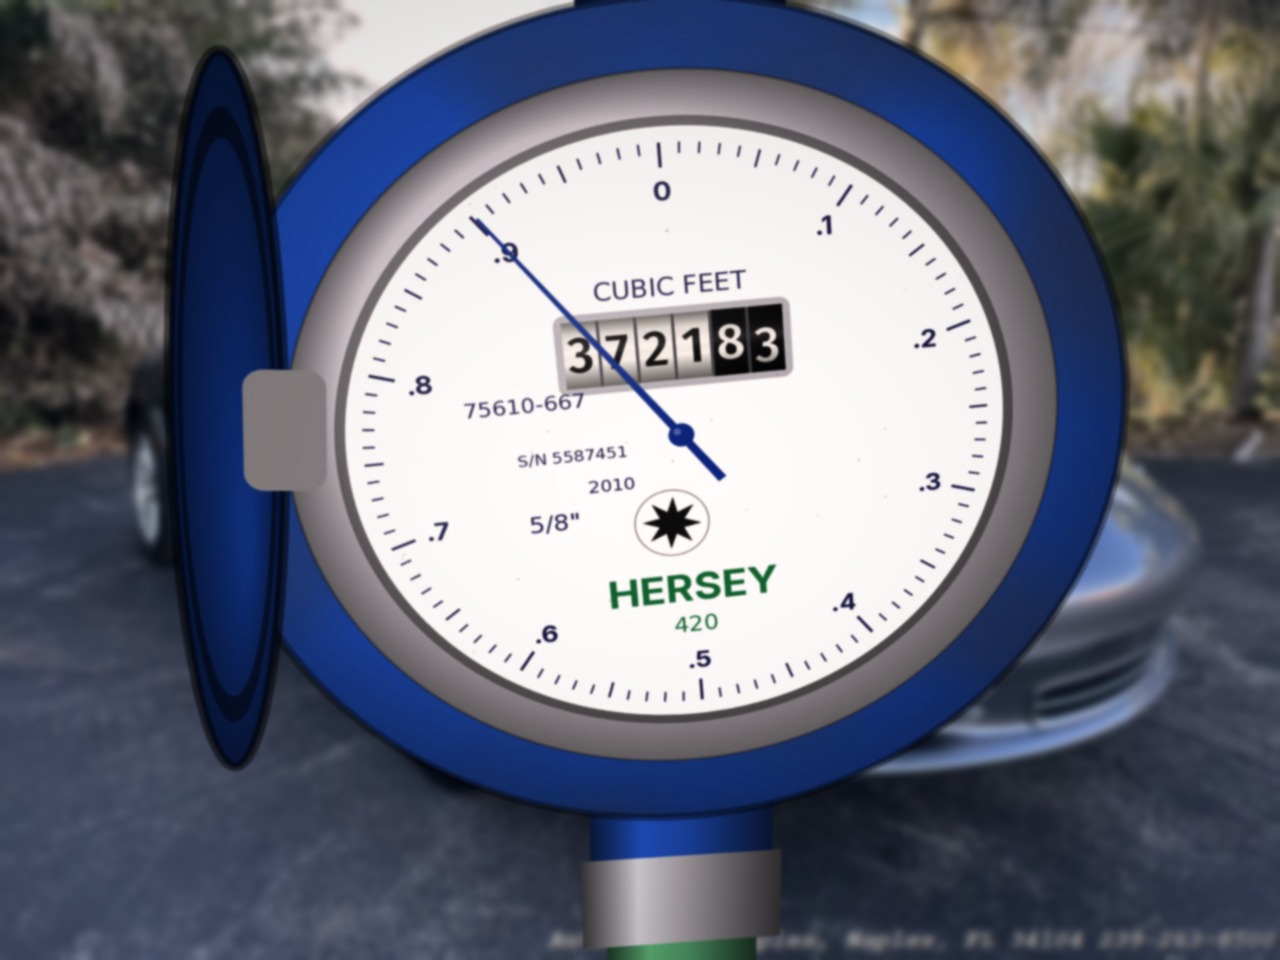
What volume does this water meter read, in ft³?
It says 372182.90 ft³
